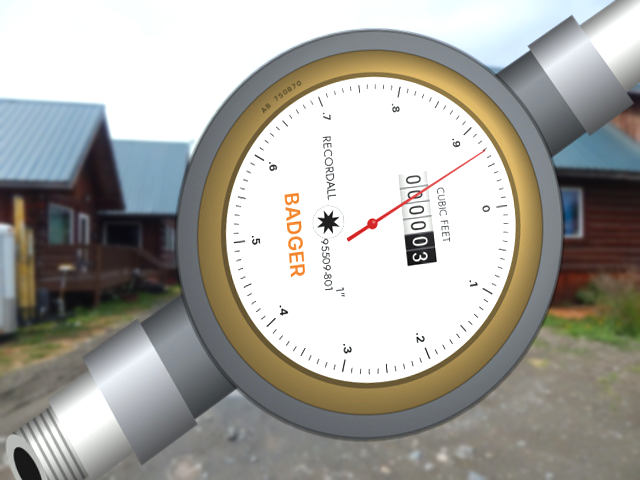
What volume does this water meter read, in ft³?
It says 2.93 ft³
